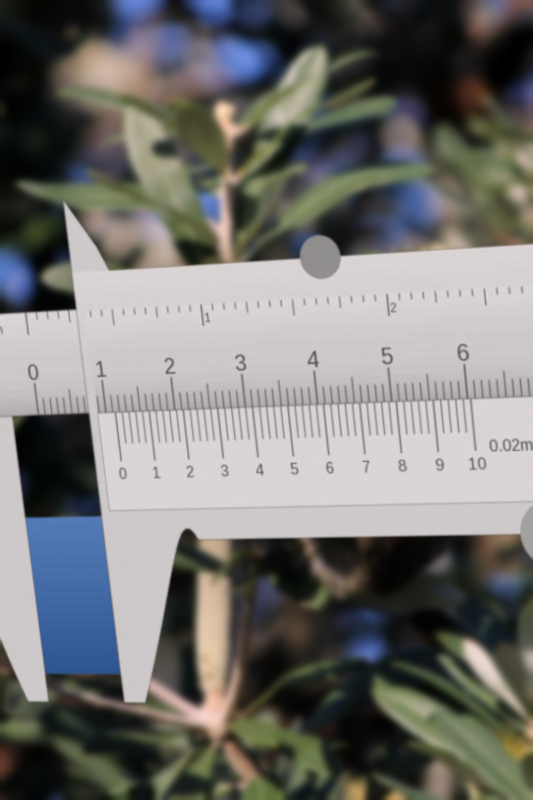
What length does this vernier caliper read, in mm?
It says 11.4 mm
